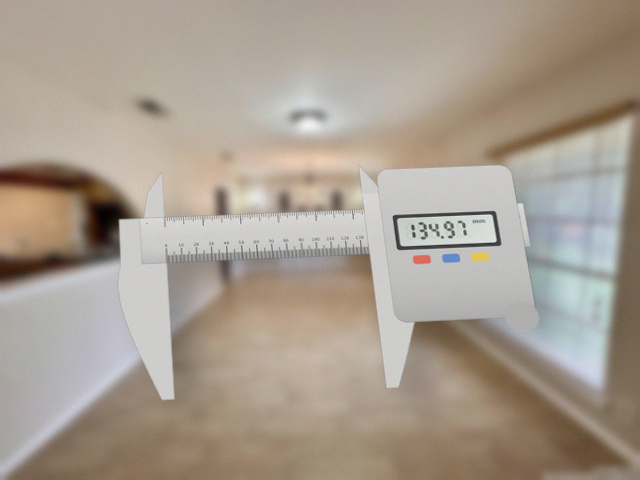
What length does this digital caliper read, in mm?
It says 134.97 mm
